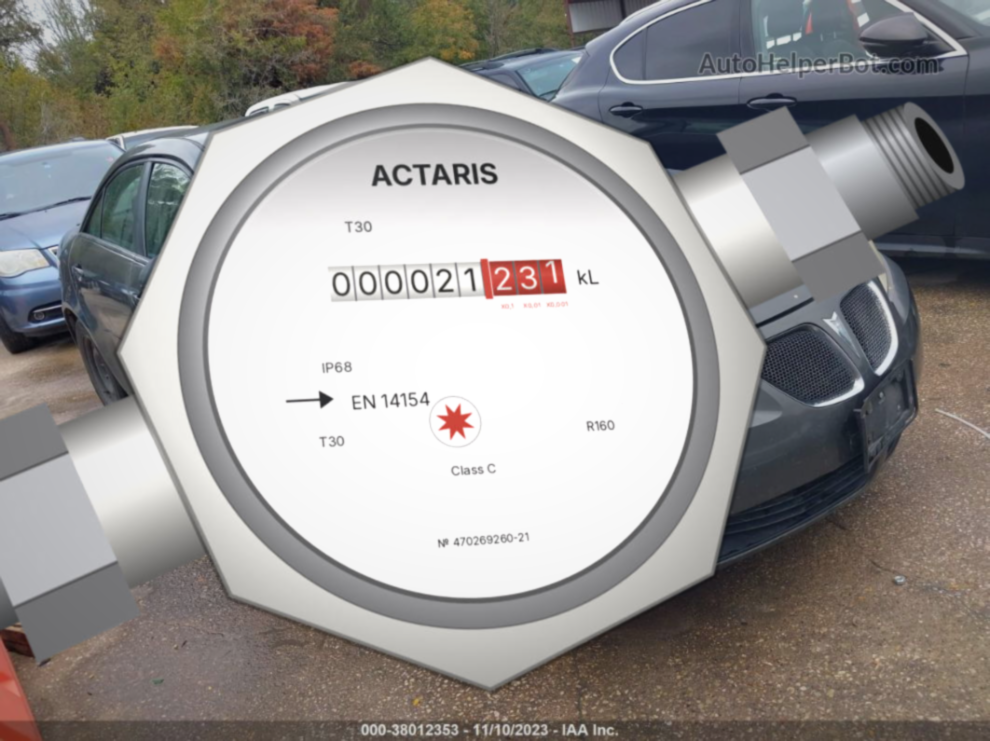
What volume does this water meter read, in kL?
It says 21.231 kL
